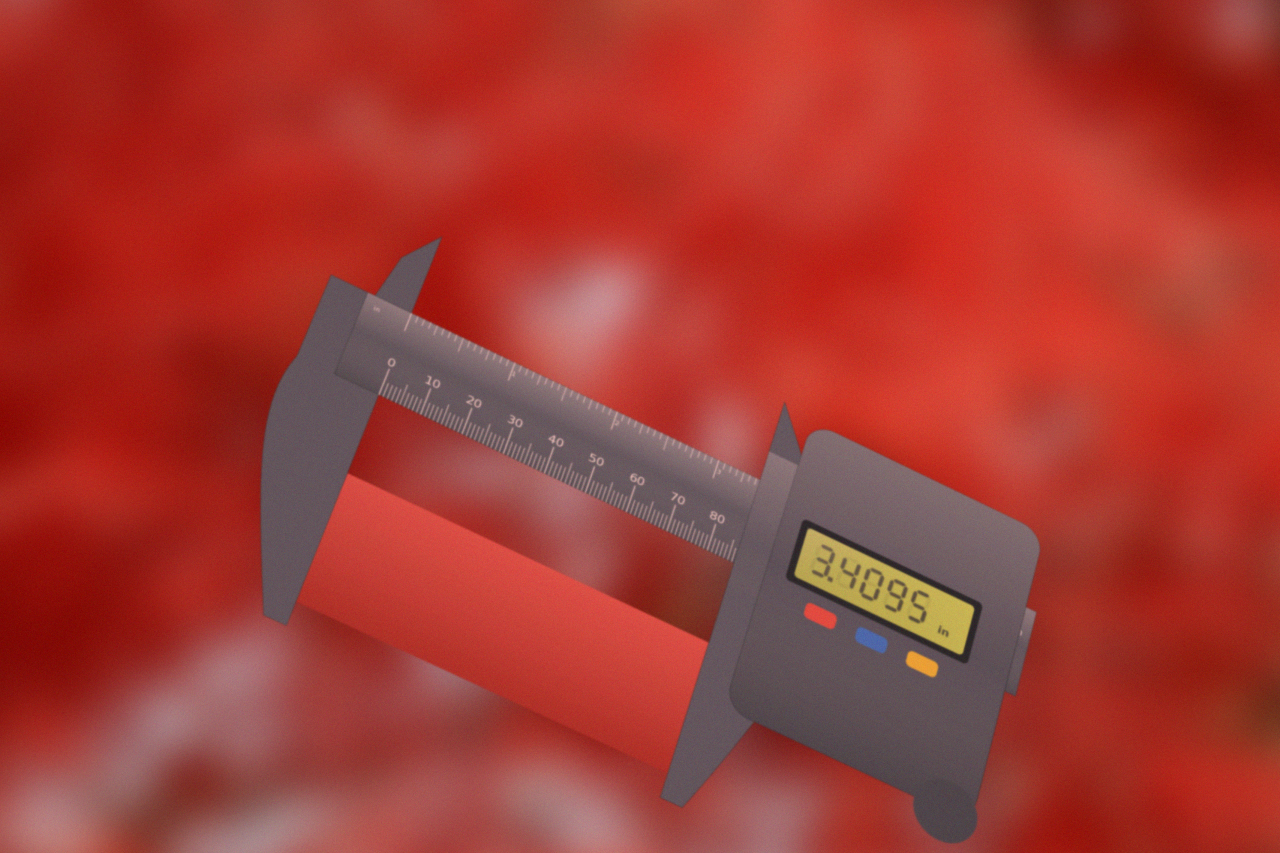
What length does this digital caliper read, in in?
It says 3.4095 in
